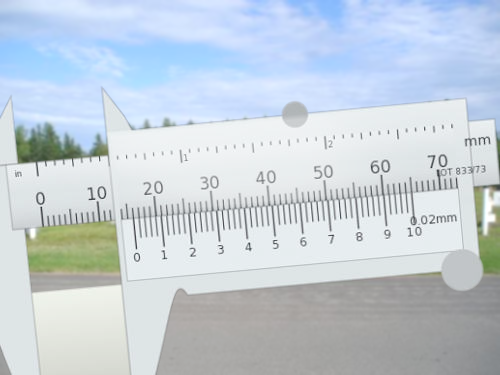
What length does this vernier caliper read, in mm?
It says 16.0 mm
